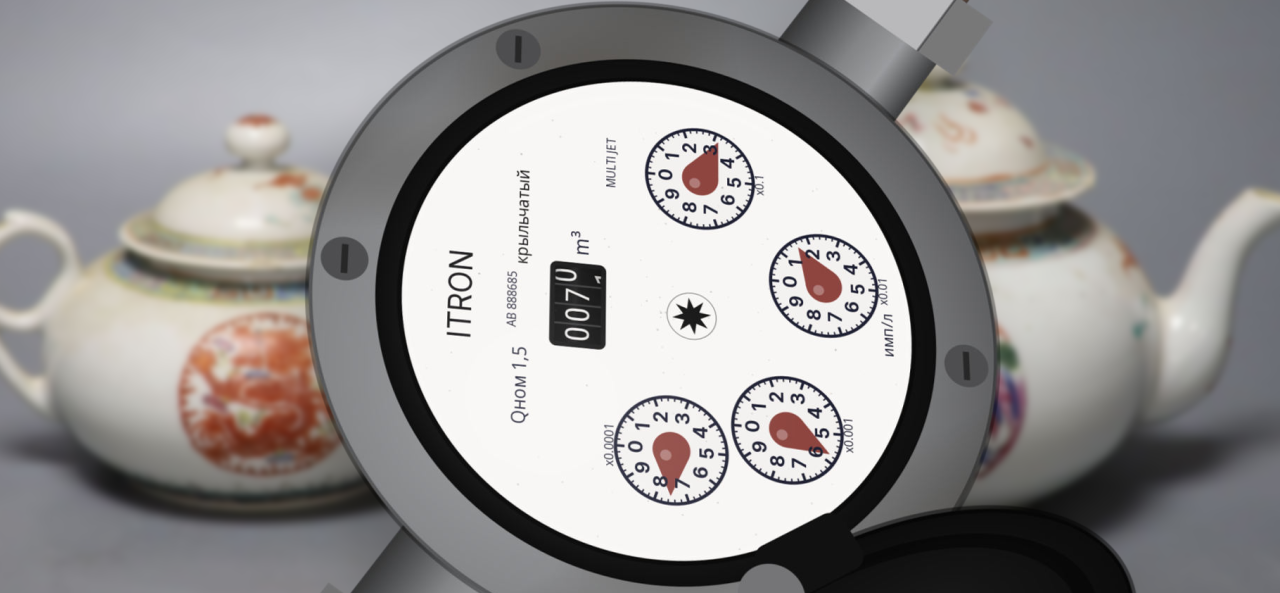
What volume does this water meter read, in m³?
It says 70.3157 m³
